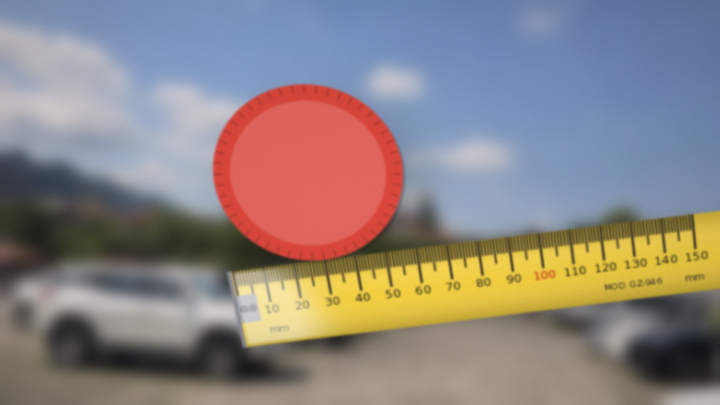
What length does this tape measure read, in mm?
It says 60 mm
